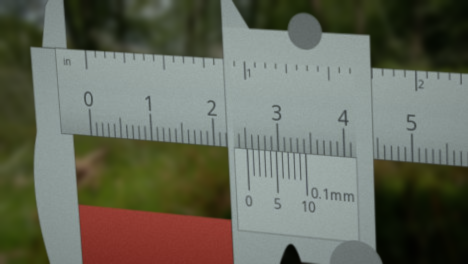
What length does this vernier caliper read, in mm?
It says 25.2 mm
